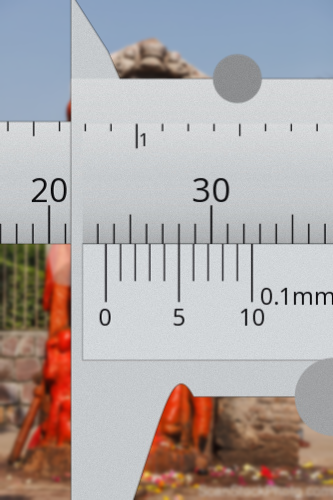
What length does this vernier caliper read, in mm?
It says 23.5 mm
